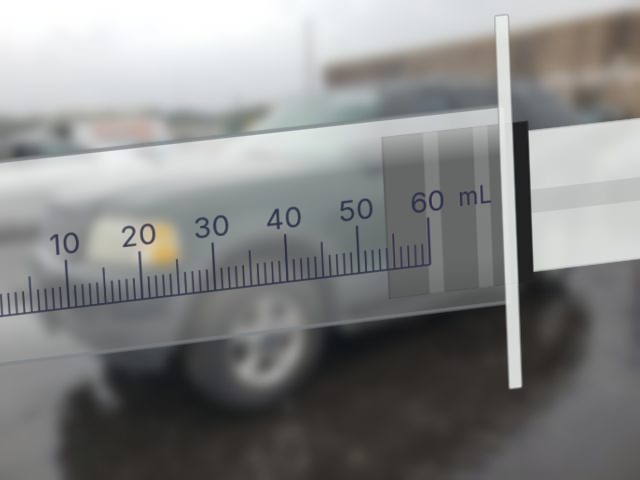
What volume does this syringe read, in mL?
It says 54 mL
